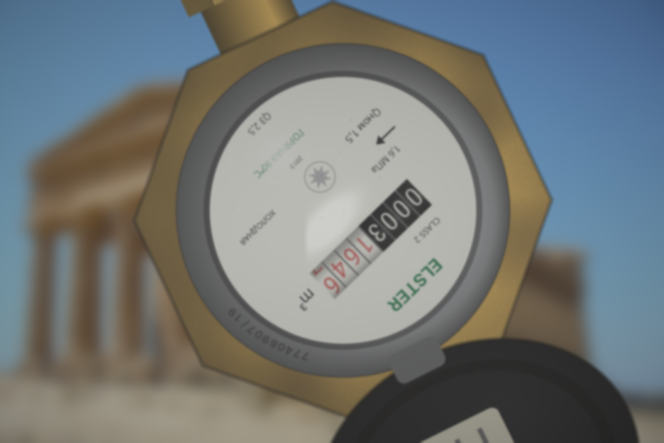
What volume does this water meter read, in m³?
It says 3.1646 m³
